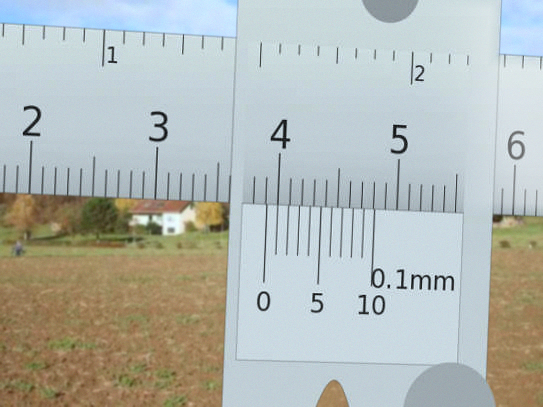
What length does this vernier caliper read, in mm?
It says 39.1 mm
